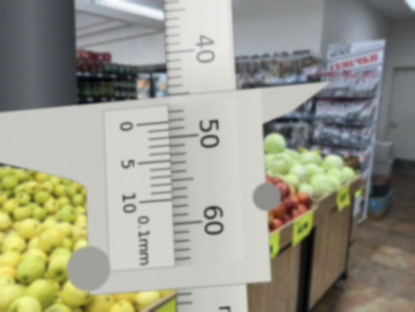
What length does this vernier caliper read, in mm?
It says 48.2 mm
